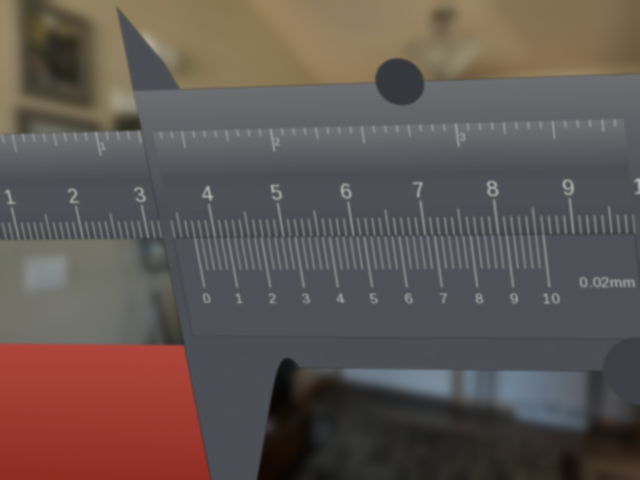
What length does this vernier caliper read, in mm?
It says 37.0 mm
